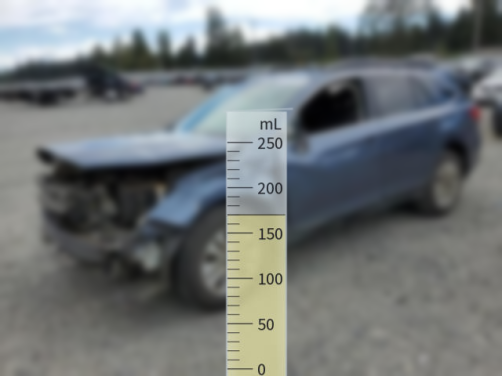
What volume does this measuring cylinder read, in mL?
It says 170 mL
